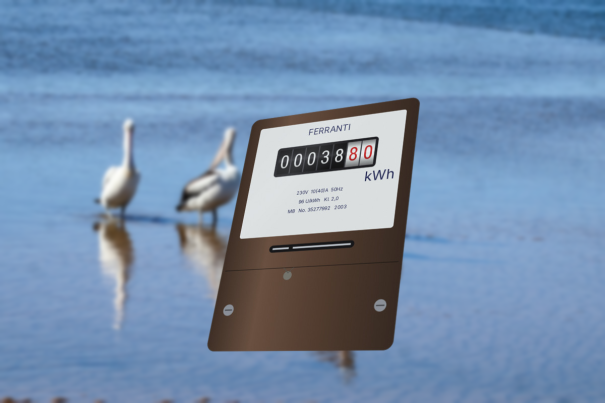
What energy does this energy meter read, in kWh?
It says 38.80 kWh
